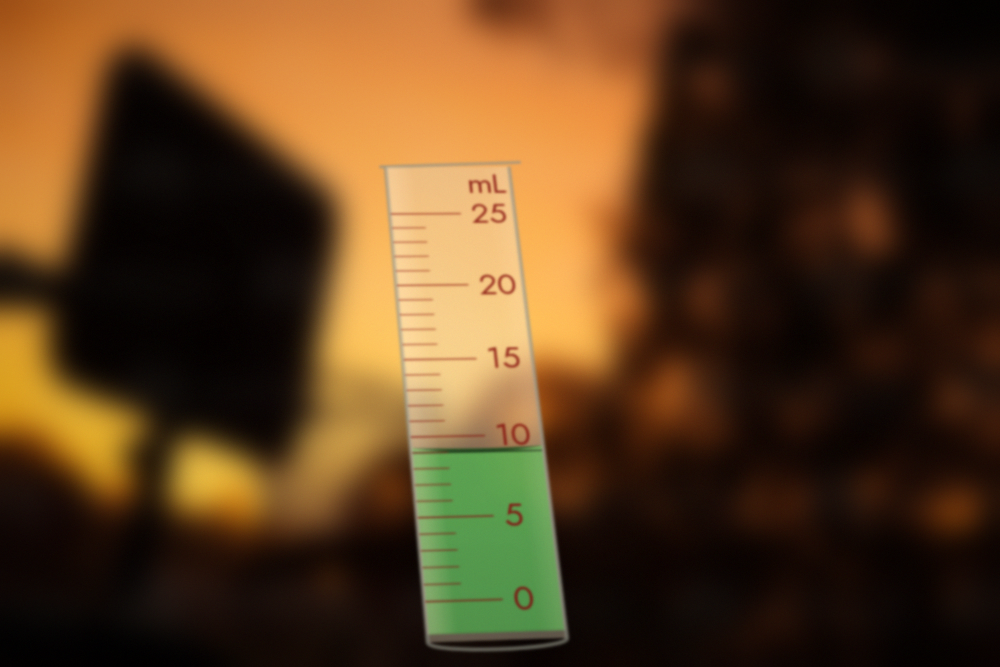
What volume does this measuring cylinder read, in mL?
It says 9 mL
